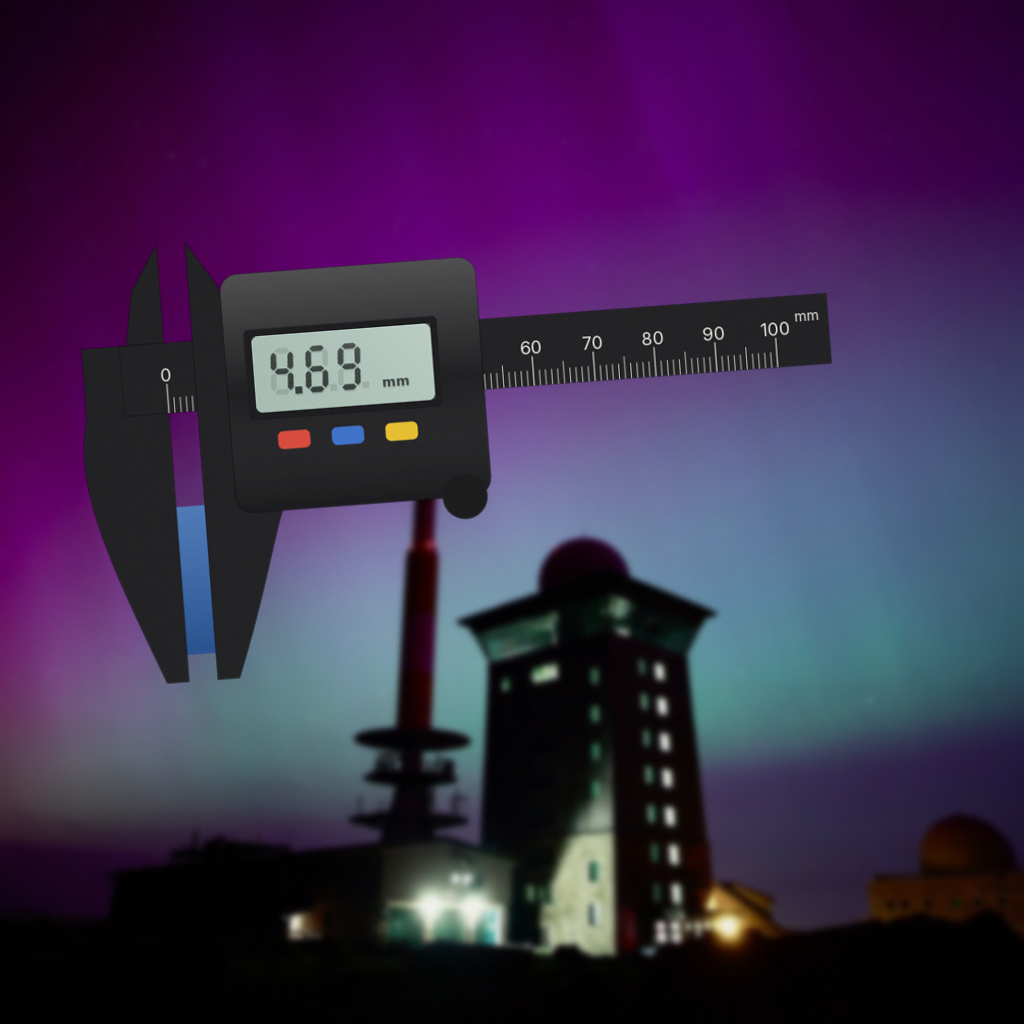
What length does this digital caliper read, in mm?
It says 4.69 mm
